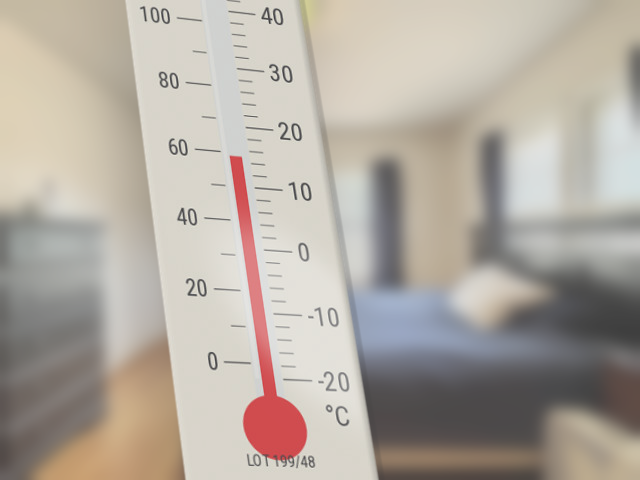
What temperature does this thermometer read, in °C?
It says 15 °C
